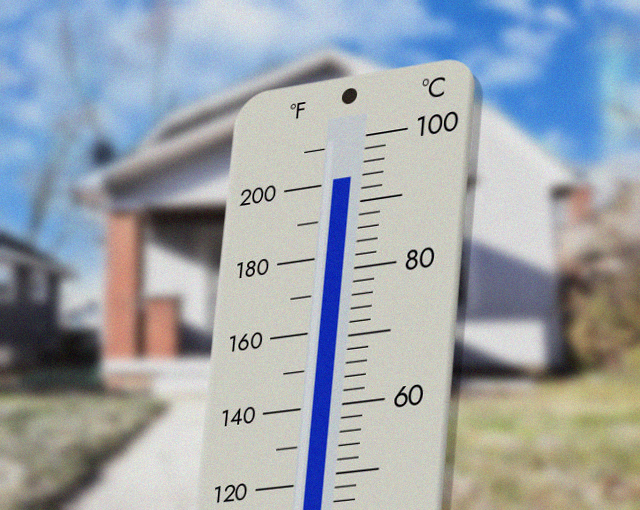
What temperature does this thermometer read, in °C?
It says 94 °C
